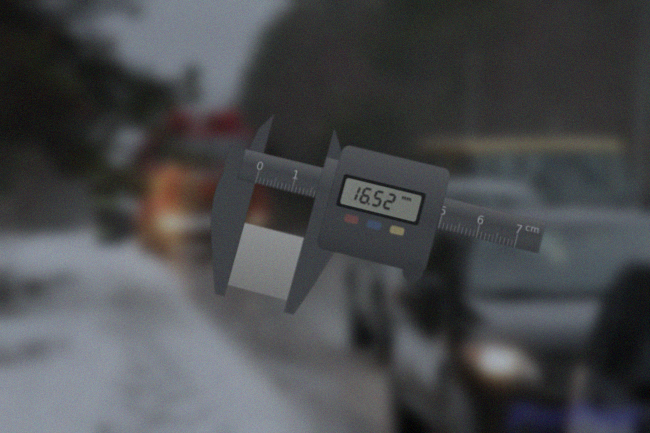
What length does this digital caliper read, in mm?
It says 16.52 mm
